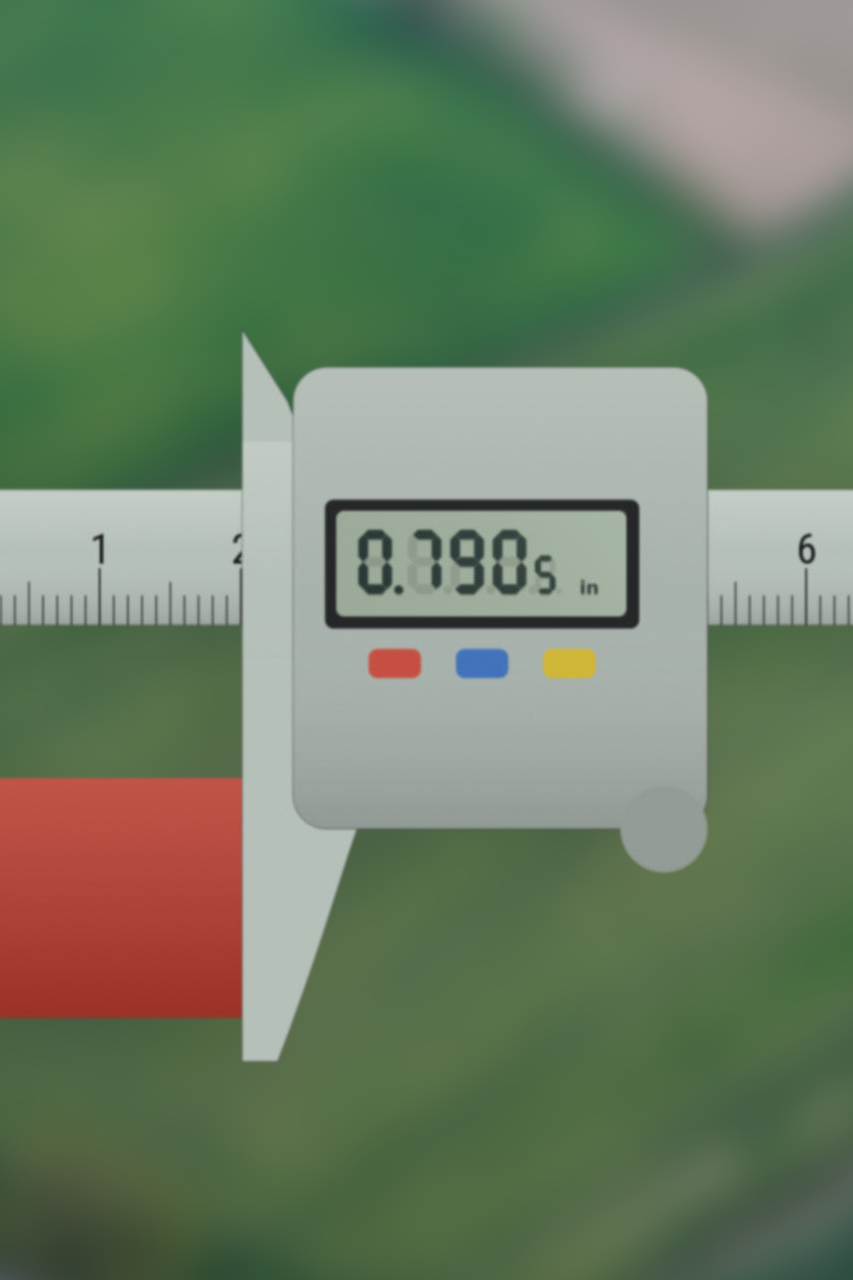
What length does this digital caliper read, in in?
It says 0.7905 in
